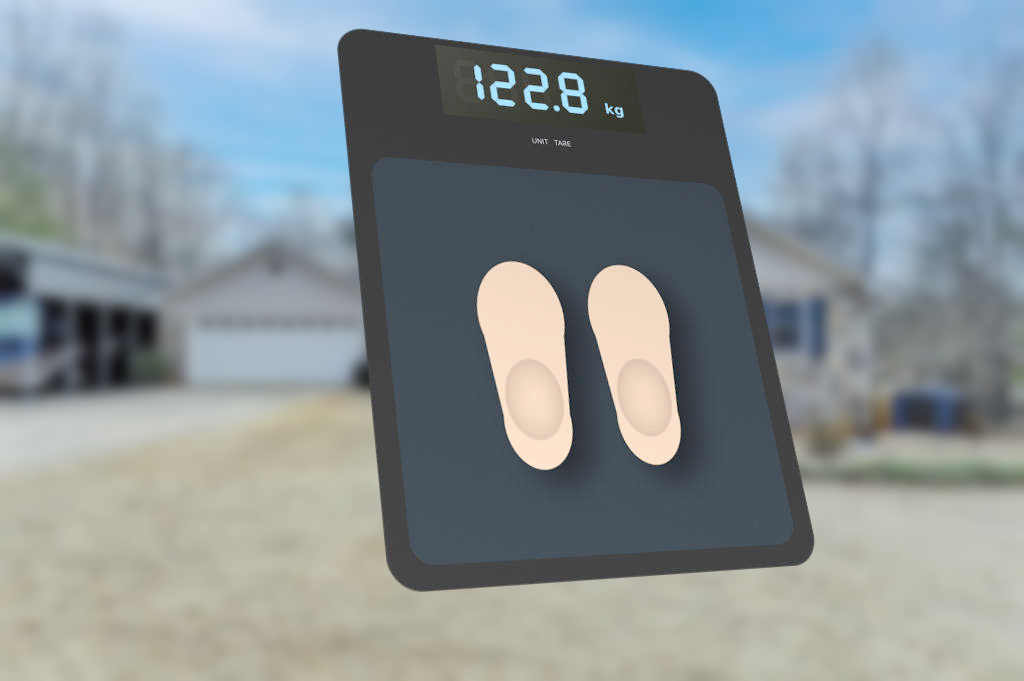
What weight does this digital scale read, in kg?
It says 122.8 kg
